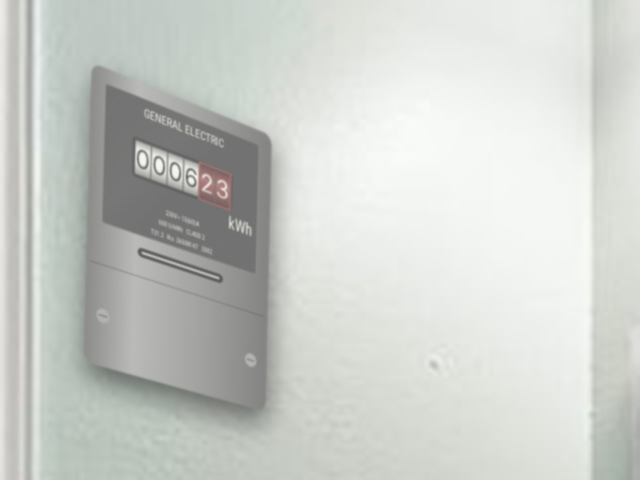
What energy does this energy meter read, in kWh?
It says 6.23 kWh
